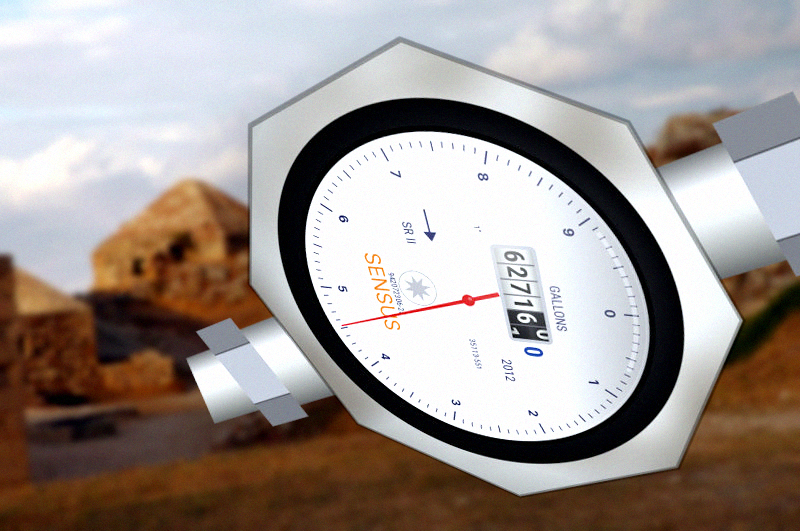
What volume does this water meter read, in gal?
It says 6271604.5 gal
